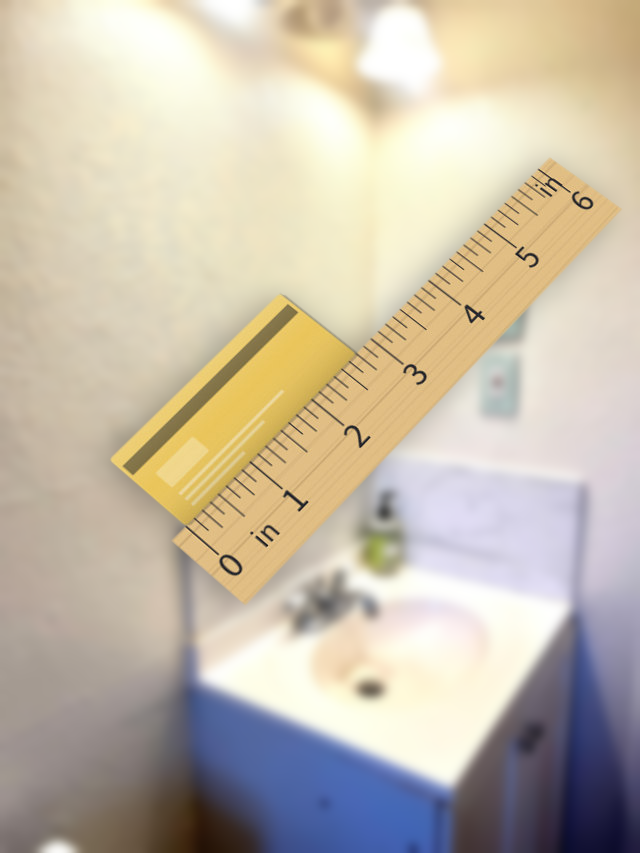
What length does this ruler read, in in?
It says 2.75 in
